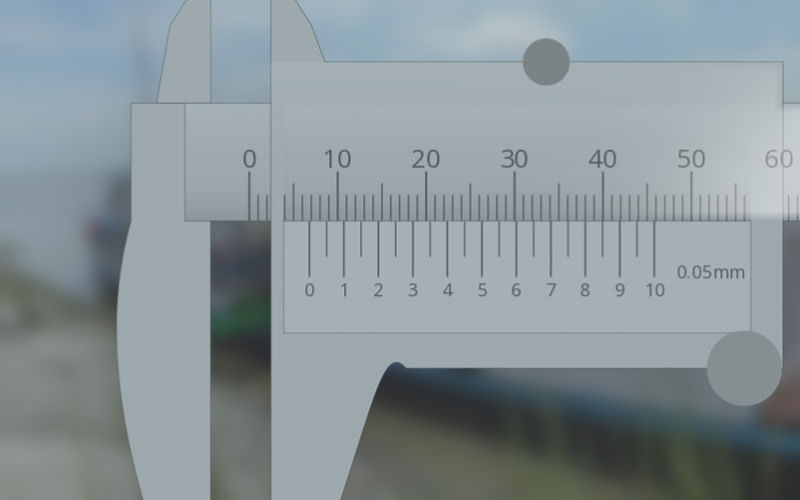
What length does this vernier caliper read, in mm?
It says 6.8 mm
